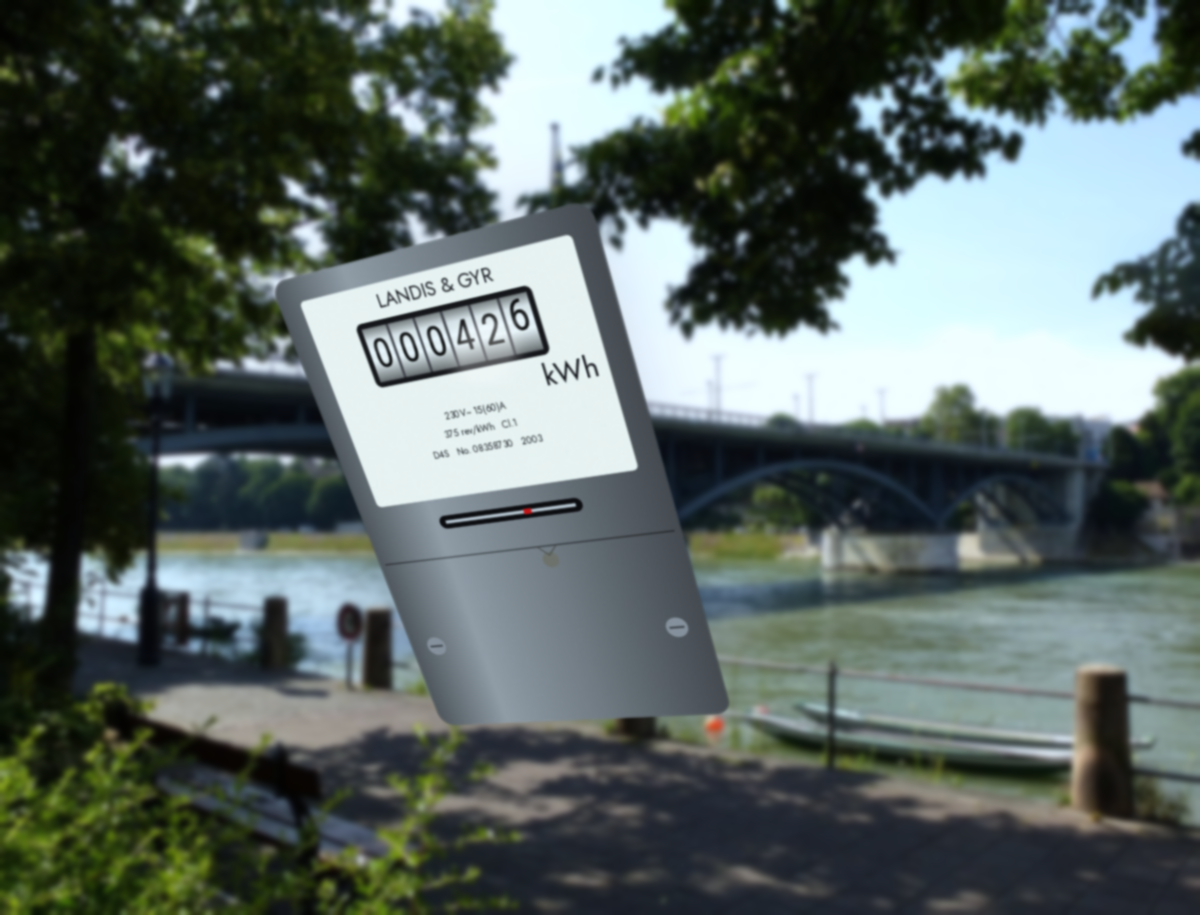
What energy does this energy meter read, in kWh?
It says 426 kWh
